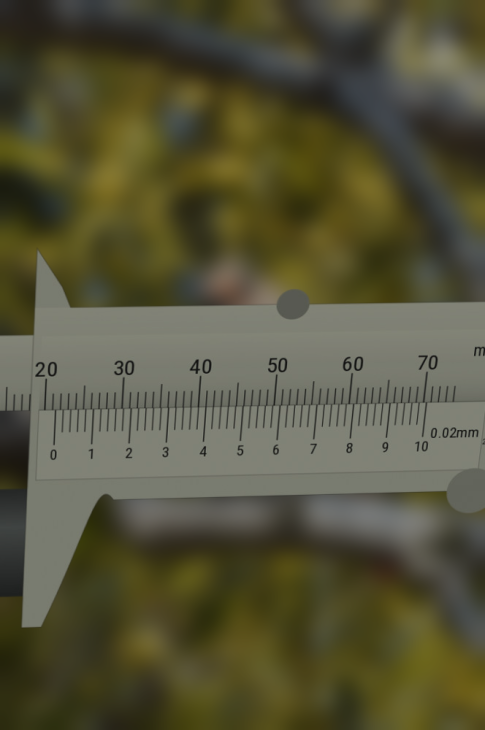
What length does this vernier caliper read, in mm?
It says 21.4 mm
